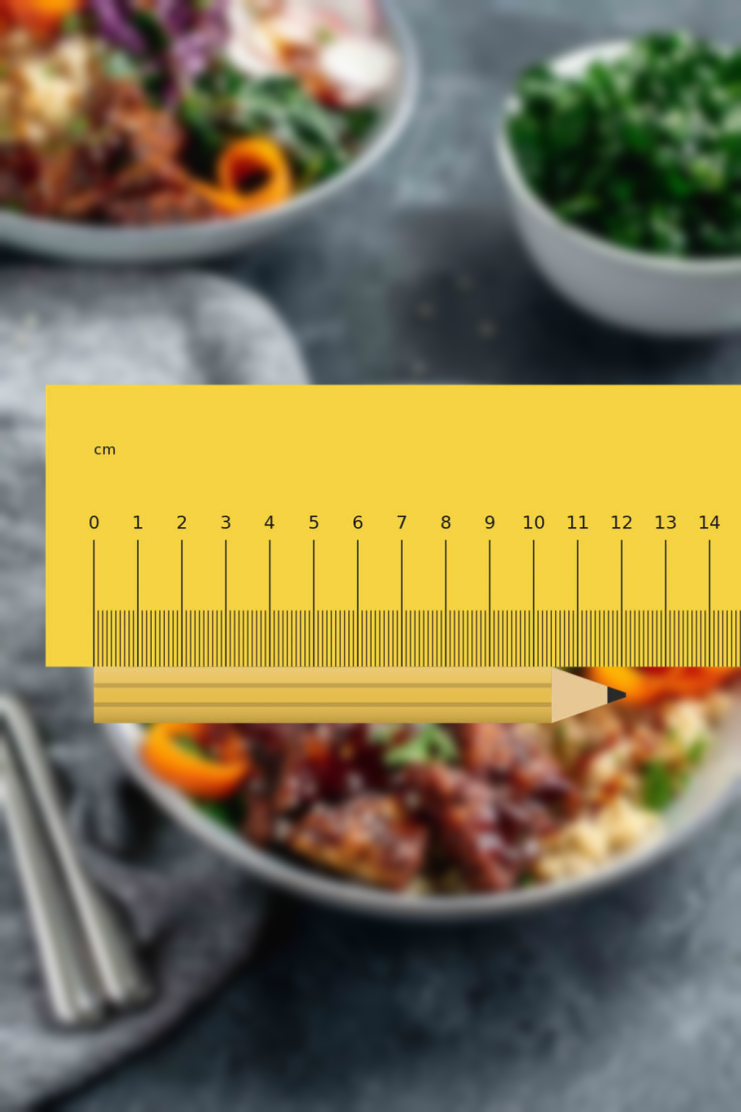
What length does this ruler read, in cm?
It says 12.1 cm
